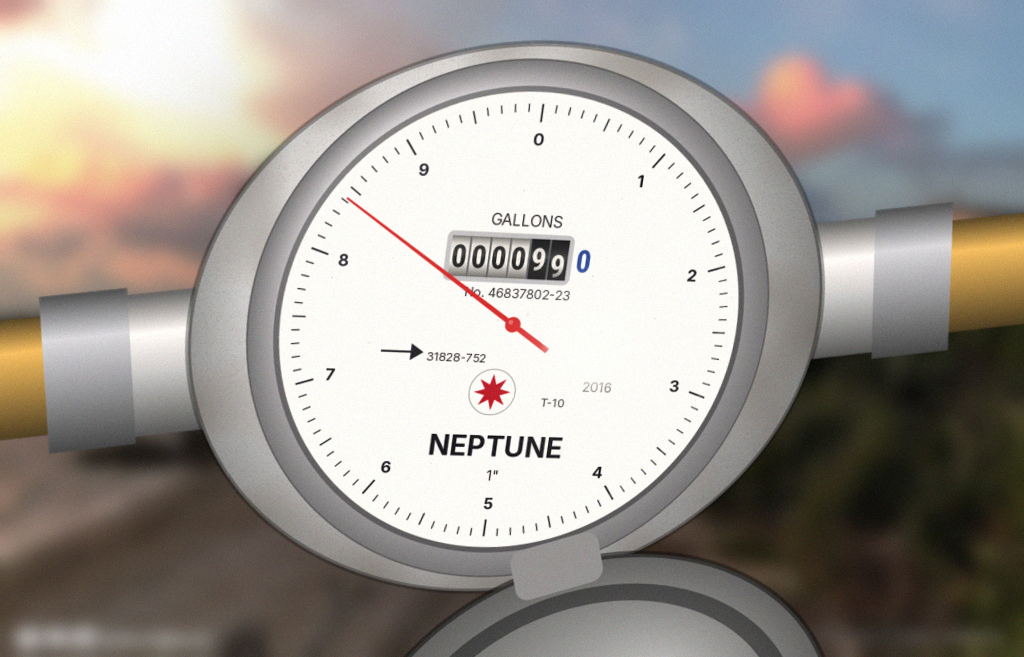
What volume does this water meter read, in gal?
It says 988.4 gal
